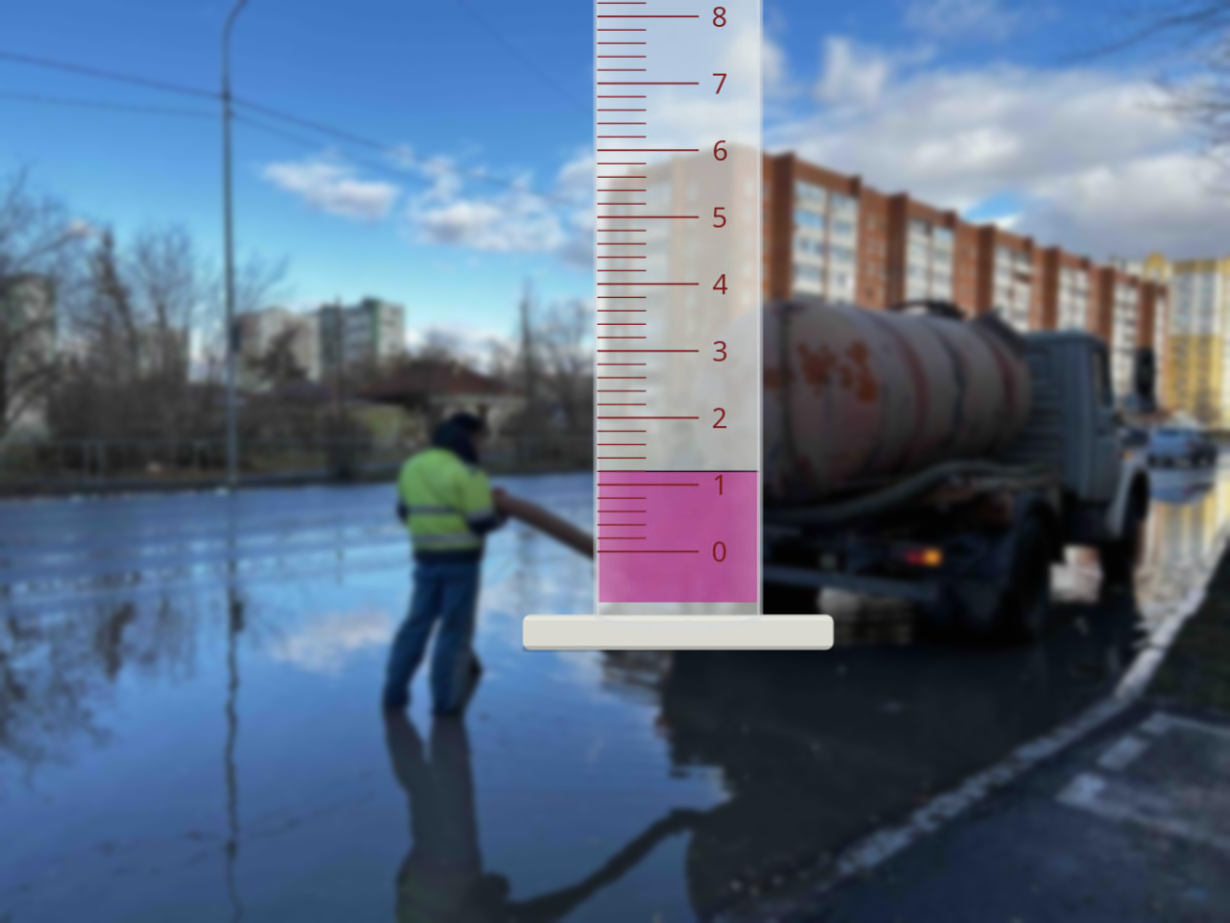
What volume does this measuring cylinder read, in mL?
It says 1.2 mL
